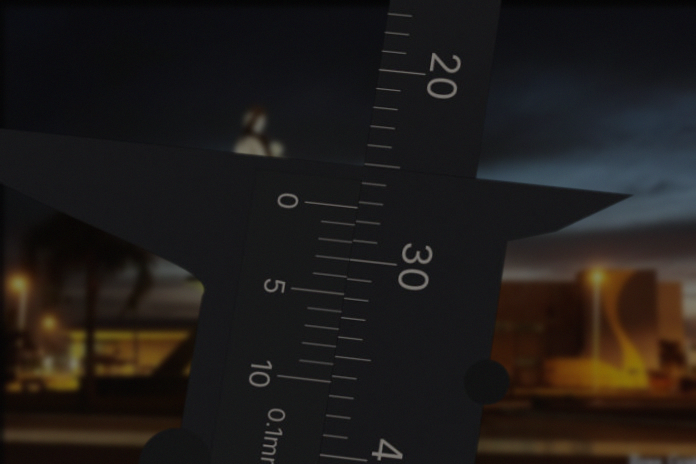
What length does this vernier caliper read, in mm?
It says 27.3 mm
